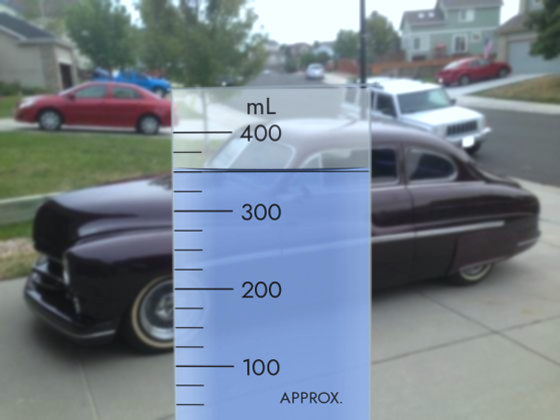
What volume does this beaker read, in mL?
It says 350 mL
